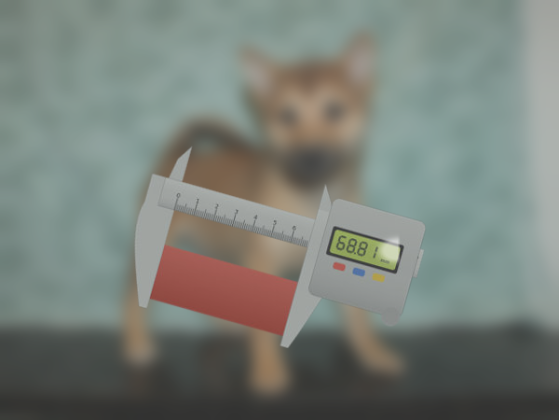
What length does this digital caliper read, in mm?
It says 68.81 mm
